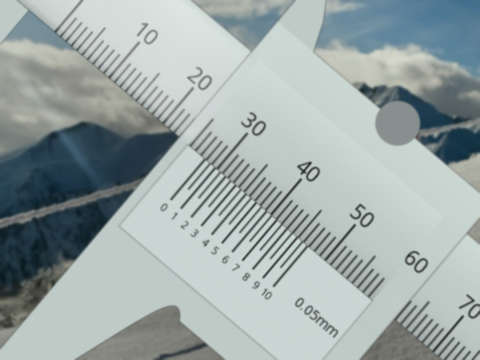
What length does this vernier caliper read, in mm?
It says 27.8 mm
